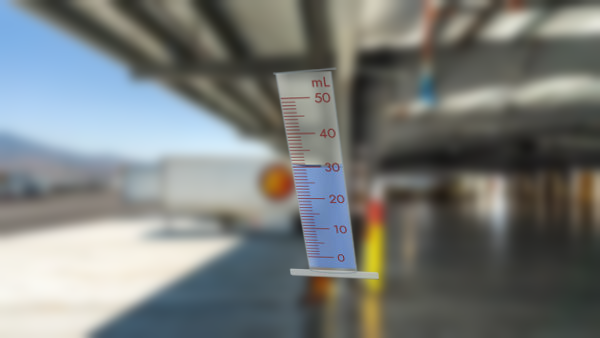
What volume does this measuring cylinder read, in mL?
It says 30 mL
